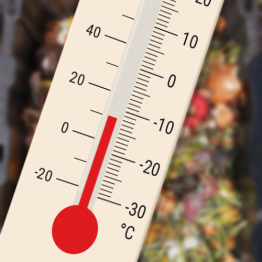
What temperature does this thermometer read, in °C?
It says -12 °C
